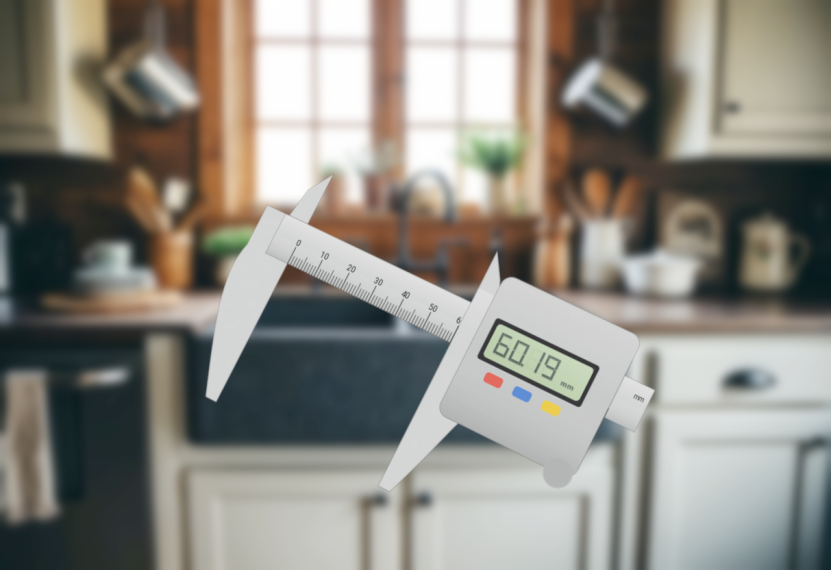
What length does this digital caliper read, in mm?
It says 60.19 mm
